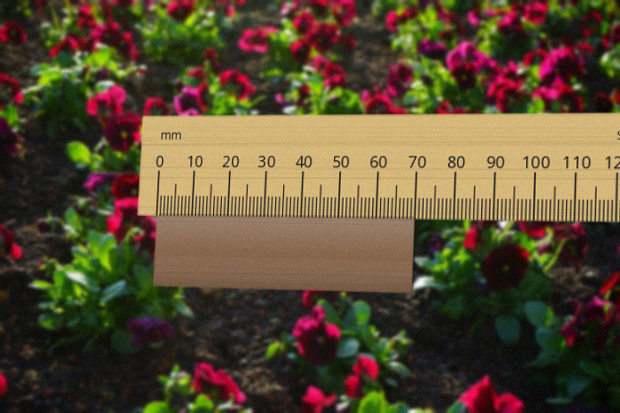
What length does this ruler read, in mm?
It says 70 mm
